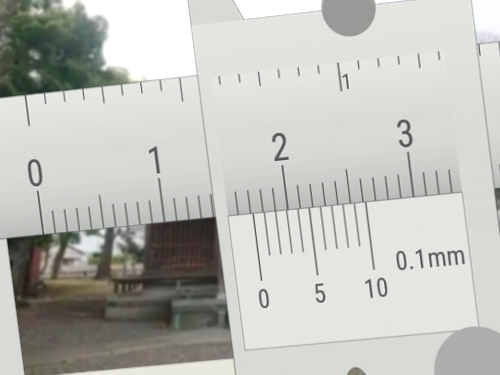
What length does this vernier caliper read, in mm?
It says 17.2 mm
